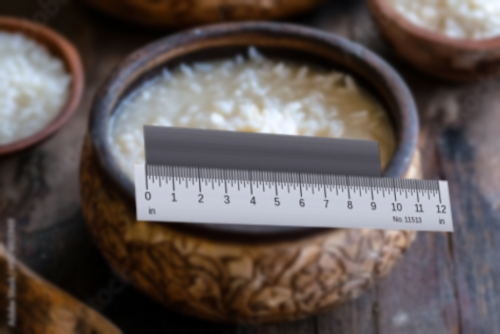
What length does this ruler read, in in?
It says 9.5 in
